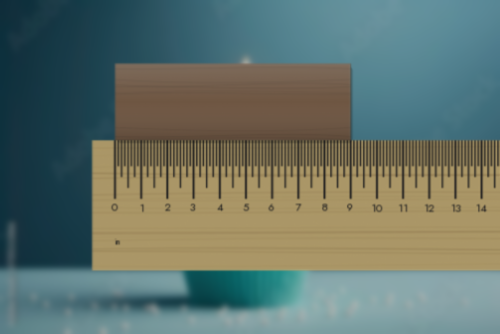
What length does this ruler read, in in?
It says 9 in
